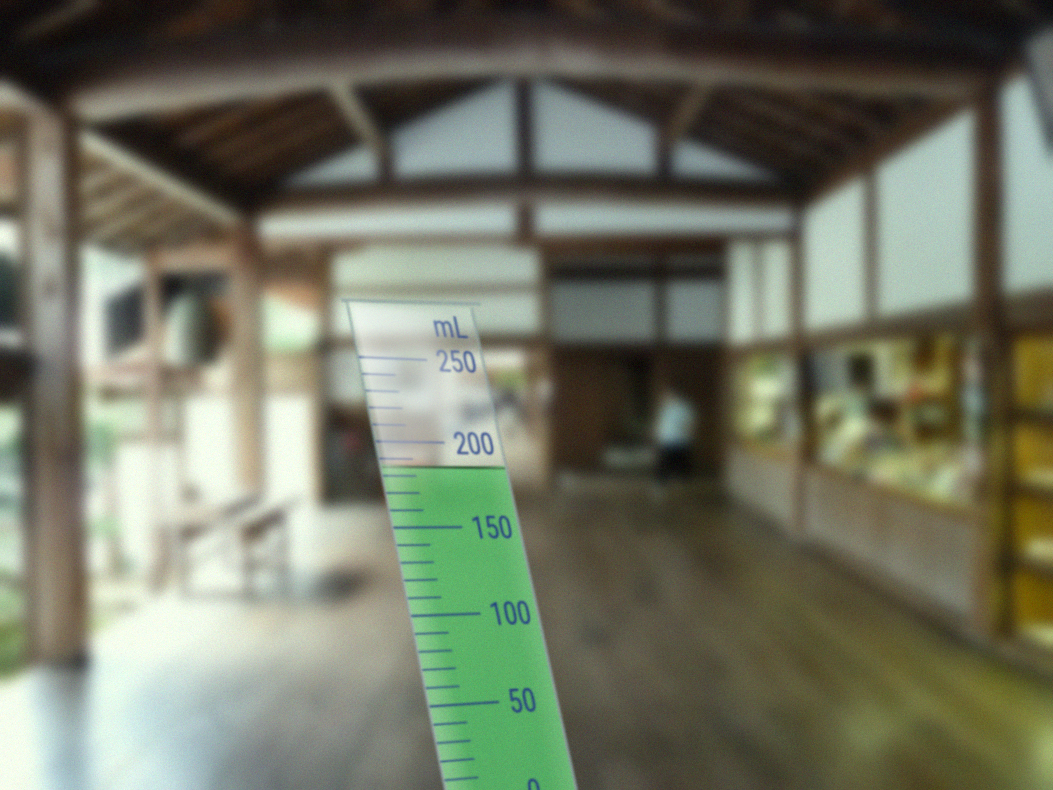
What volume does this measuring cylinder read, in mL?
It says 185 mL
